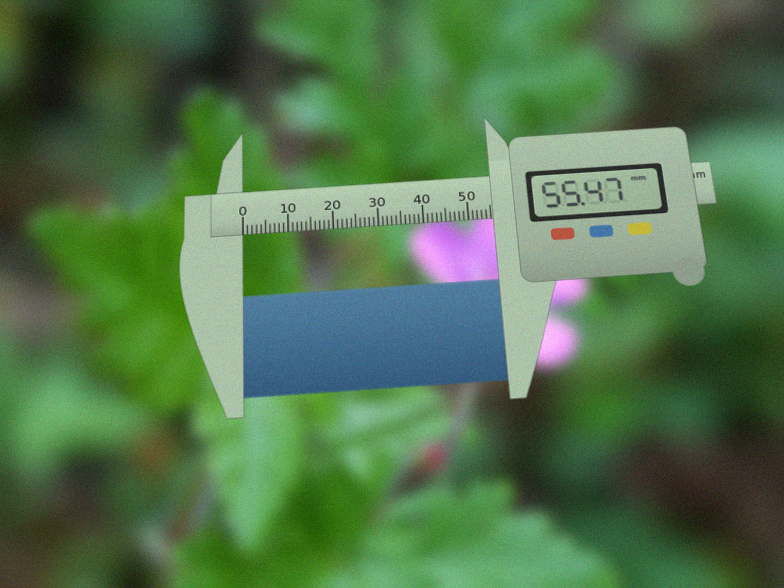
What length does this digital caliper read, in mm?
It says 55.47 mm
